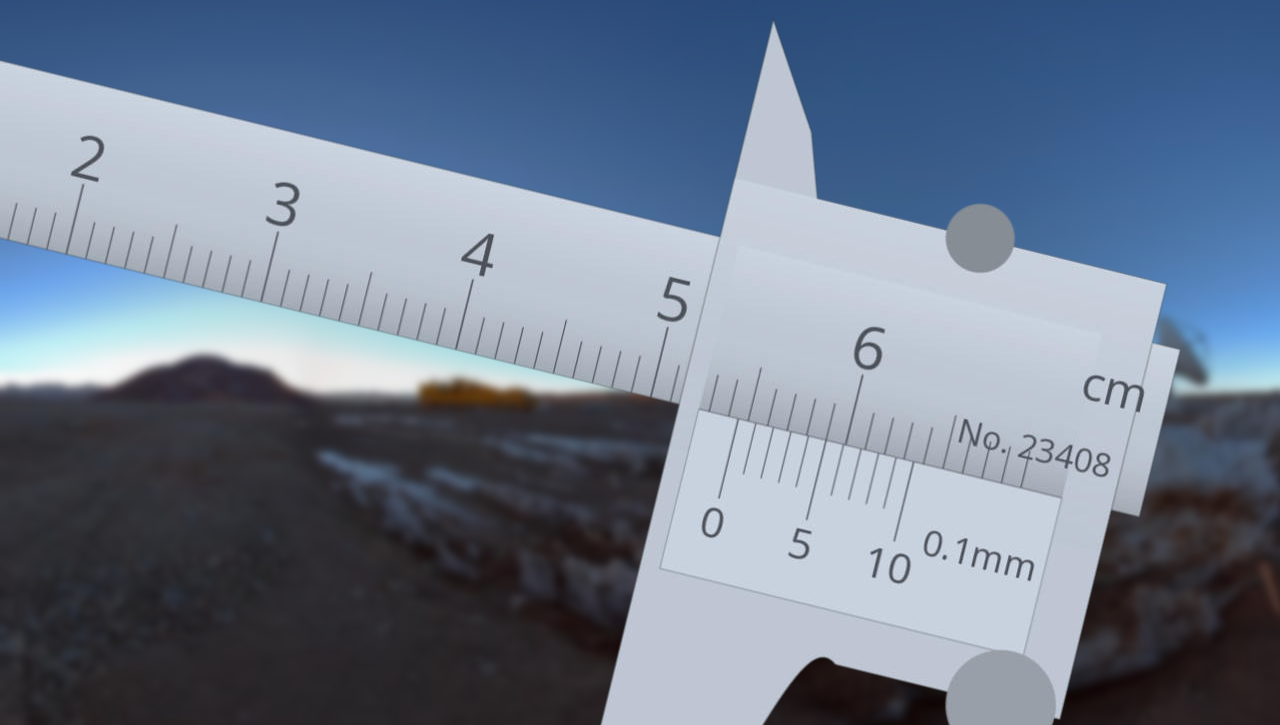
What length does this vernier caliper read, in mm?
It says 54.5 mm
